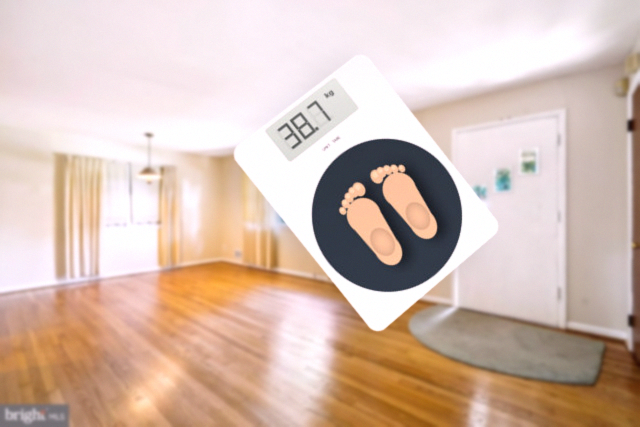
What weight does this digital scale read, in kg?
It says 38.7 kg
